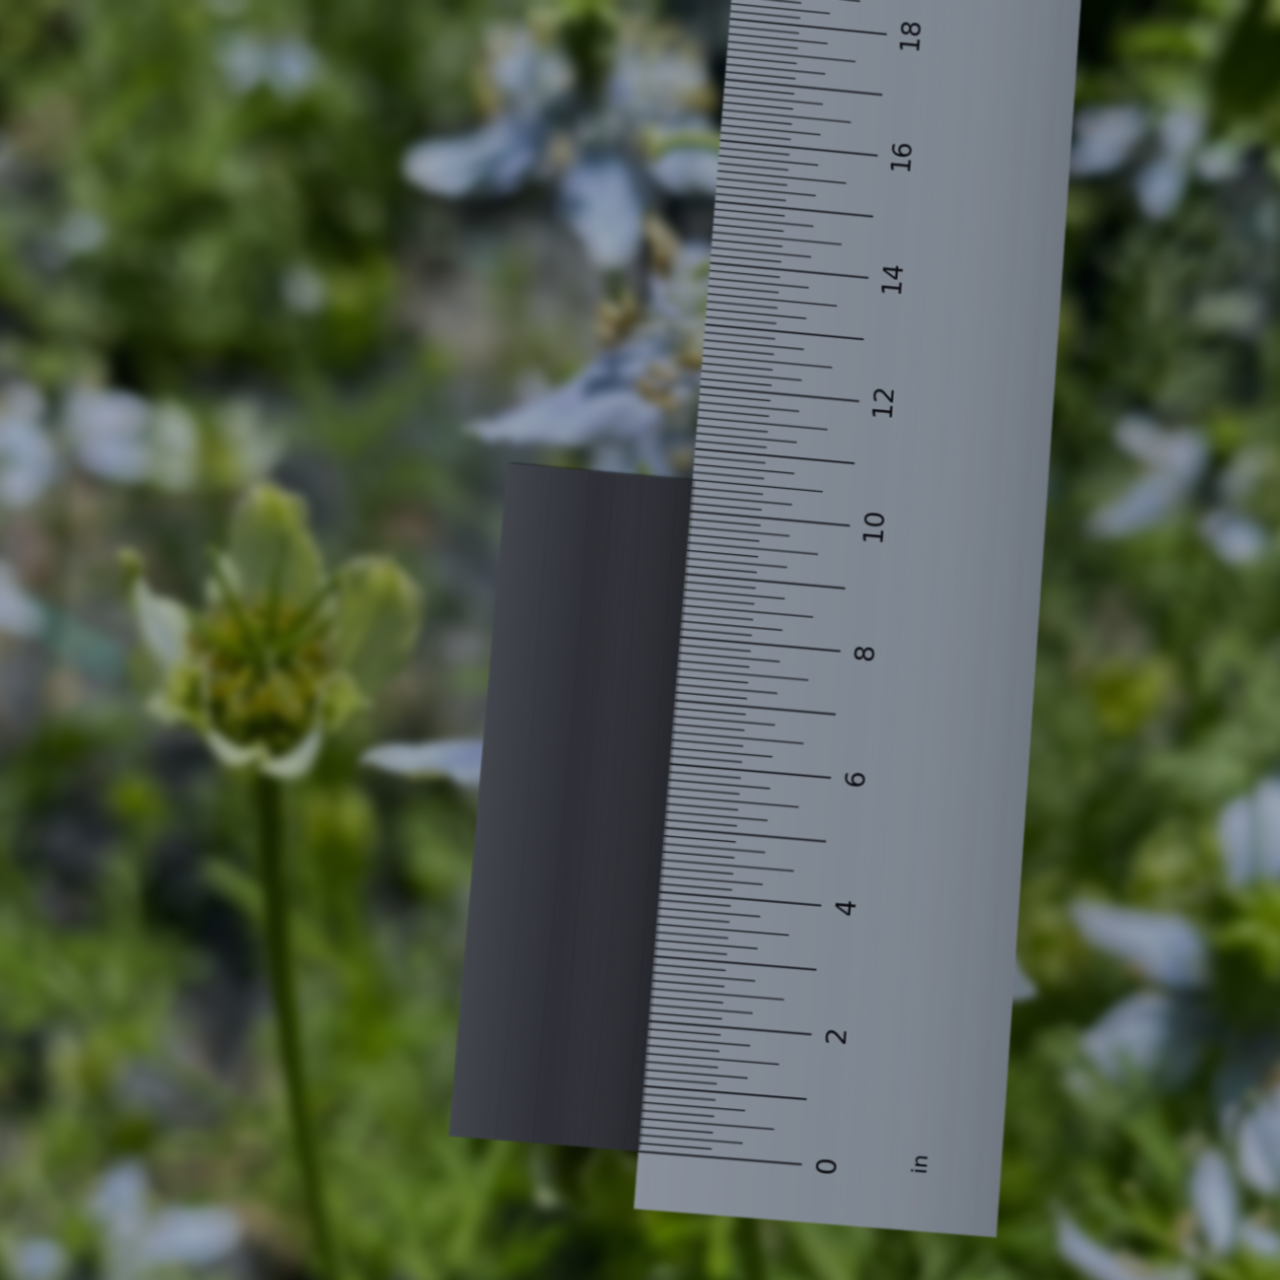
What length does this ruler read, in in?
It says 10.5 in
